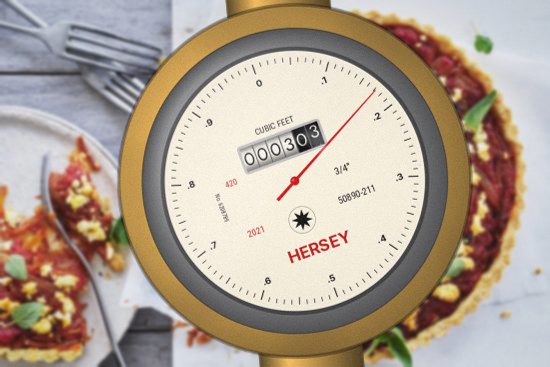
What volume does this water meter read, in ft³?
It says 303.17 ft³
